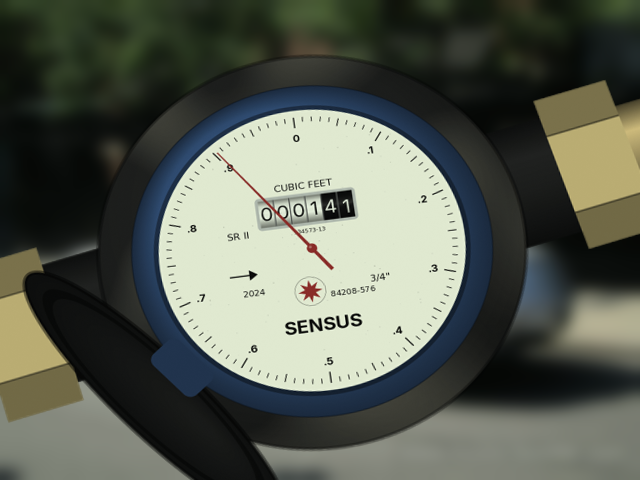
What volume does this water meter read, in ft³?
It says 140.90 ft³
